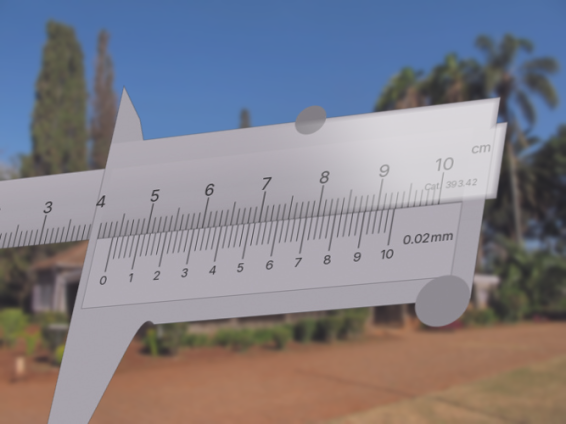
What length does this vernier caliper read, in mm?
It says 43.8 mm
